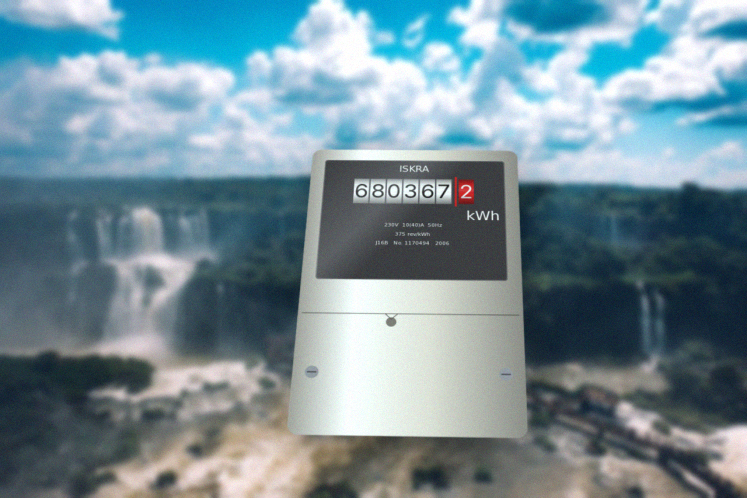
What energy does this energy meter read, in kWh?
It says 680367.2 kWh
